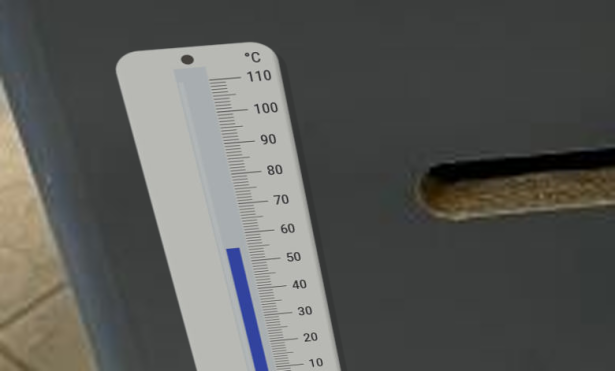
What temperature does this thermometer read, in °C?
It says 55 °C
